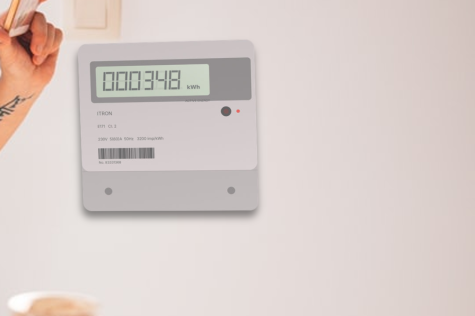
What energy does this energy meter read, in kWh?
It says 348 kWh
